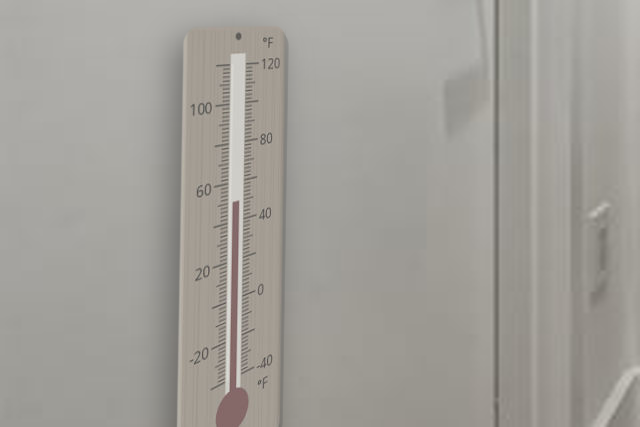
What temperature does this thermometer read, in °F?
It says 50 °F
